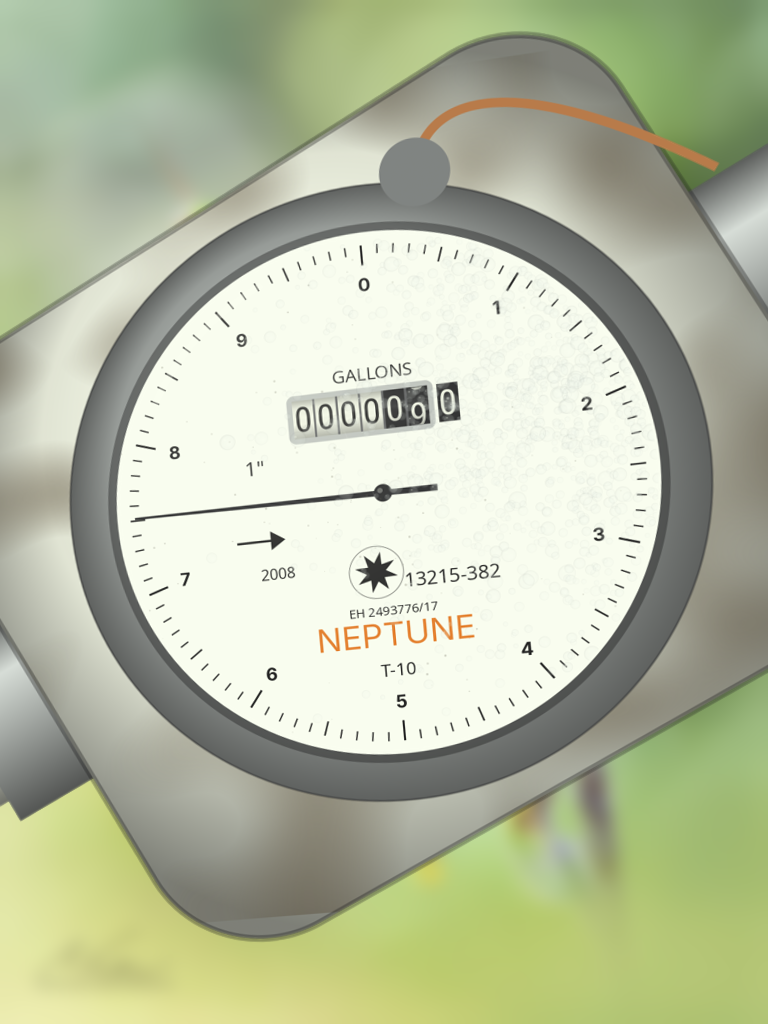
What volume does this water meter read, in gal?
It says 87.5 gal
